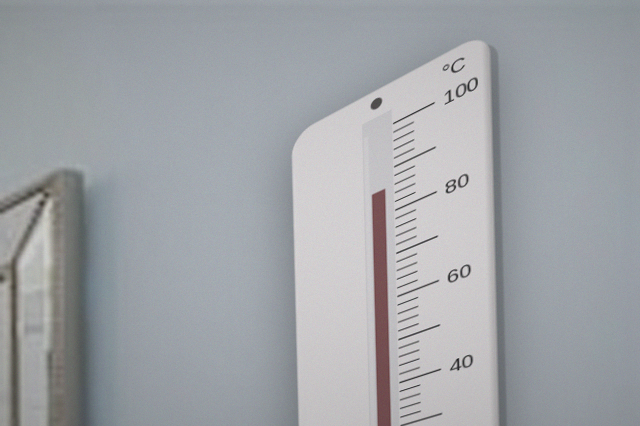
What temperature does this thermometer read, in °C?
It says 86 °C
